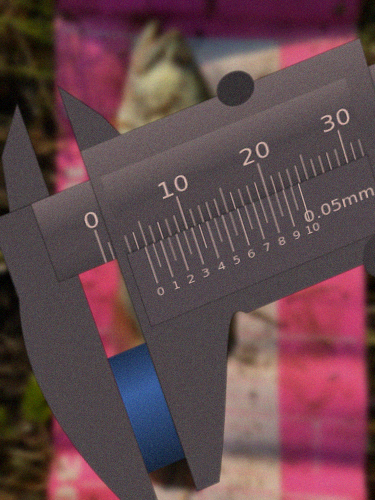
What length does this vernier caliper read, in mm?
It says 4.8 mm
